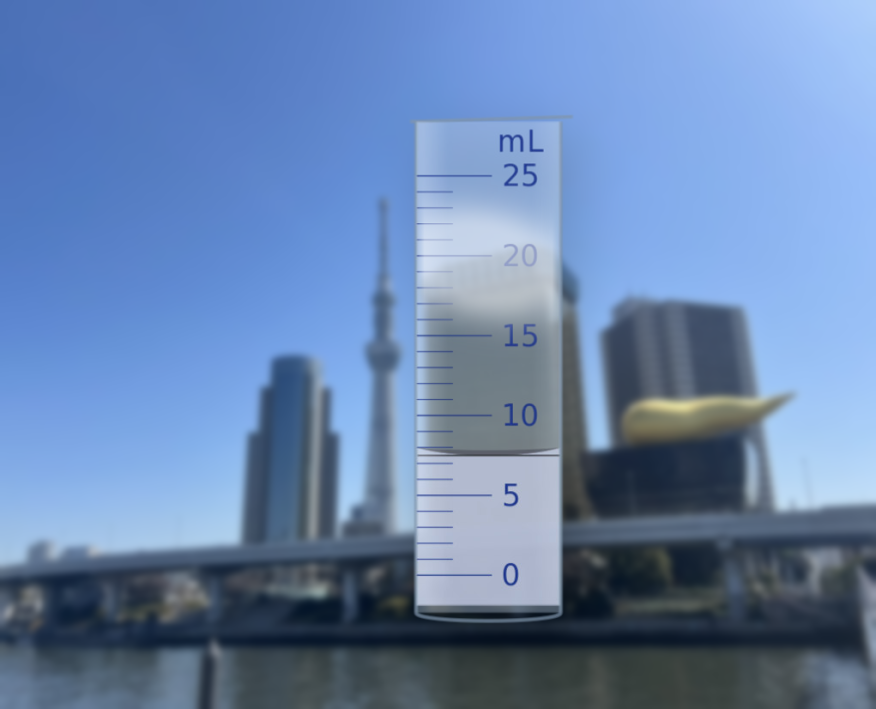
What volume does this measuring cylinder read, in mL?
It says 7.5 mL
